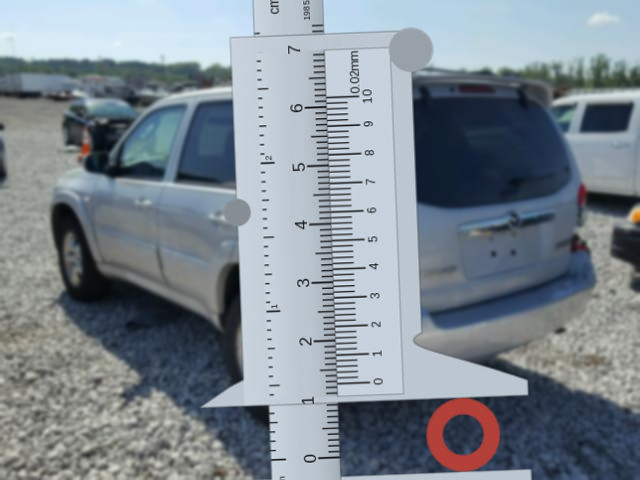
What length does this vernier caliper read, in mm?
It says 12.6 mm
